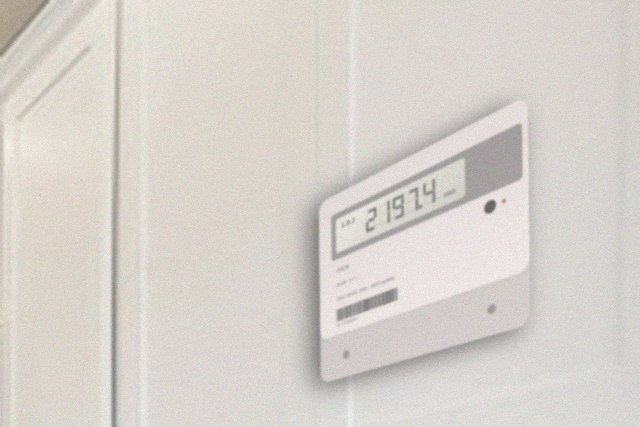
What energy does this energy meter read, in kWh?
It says 2197.4 kWh
